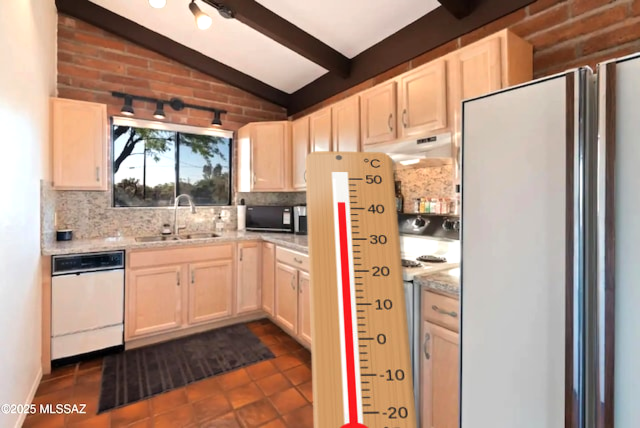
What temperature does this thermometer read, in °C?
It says 42 °C
